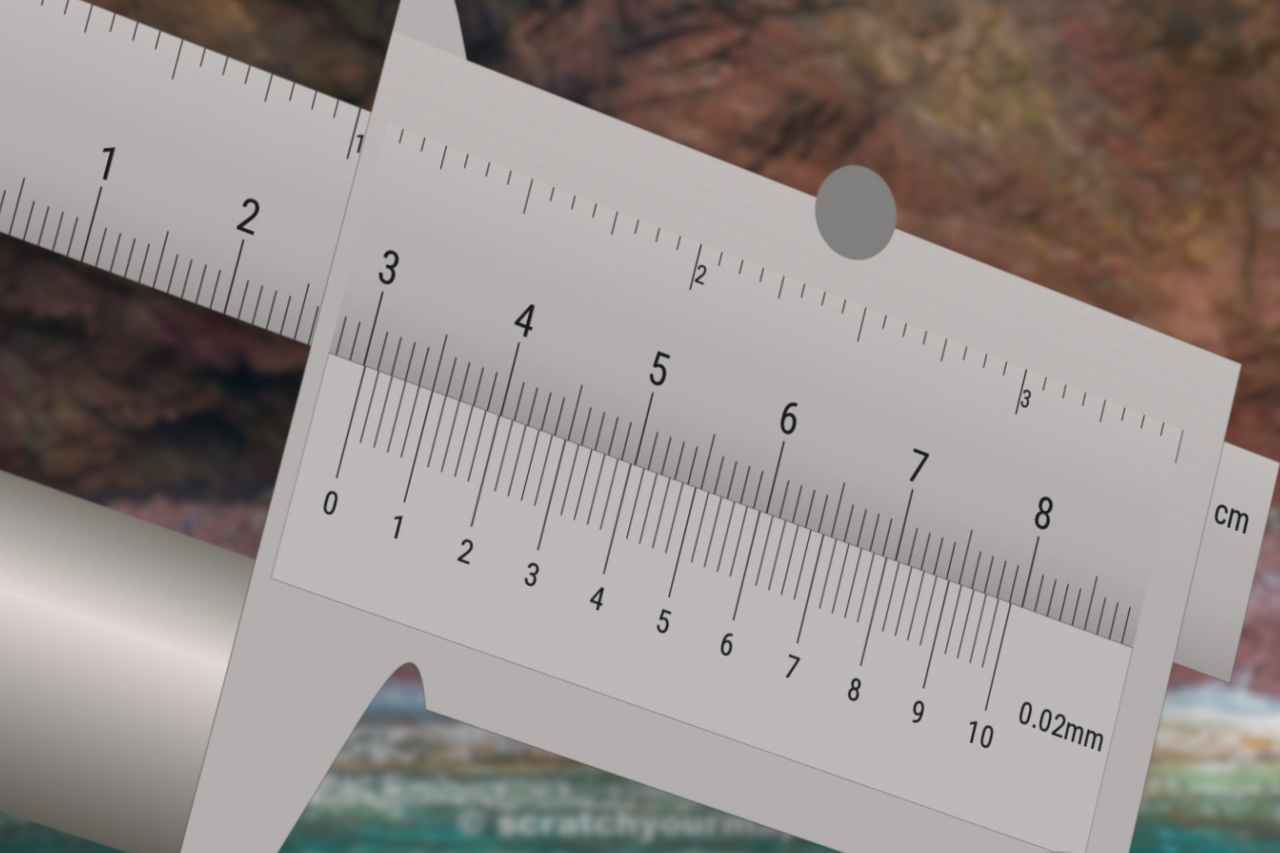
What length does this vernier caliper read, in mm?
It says 30.1 mm
